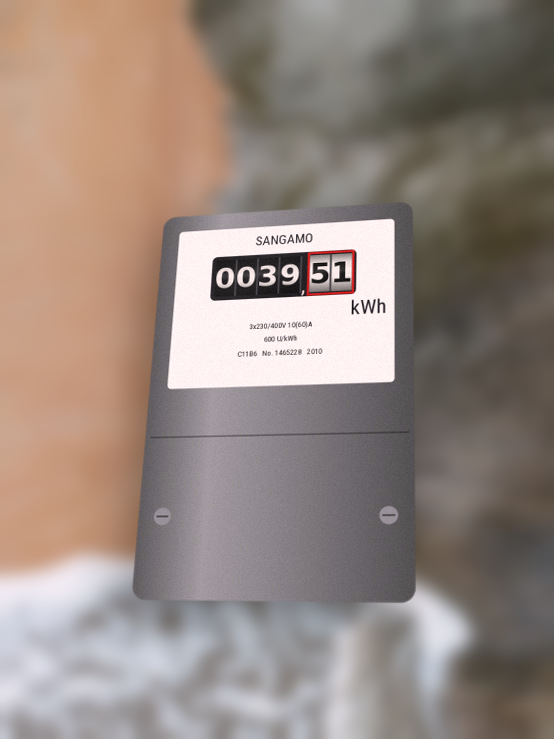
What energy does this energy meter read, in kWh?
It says 39.51 kWh
